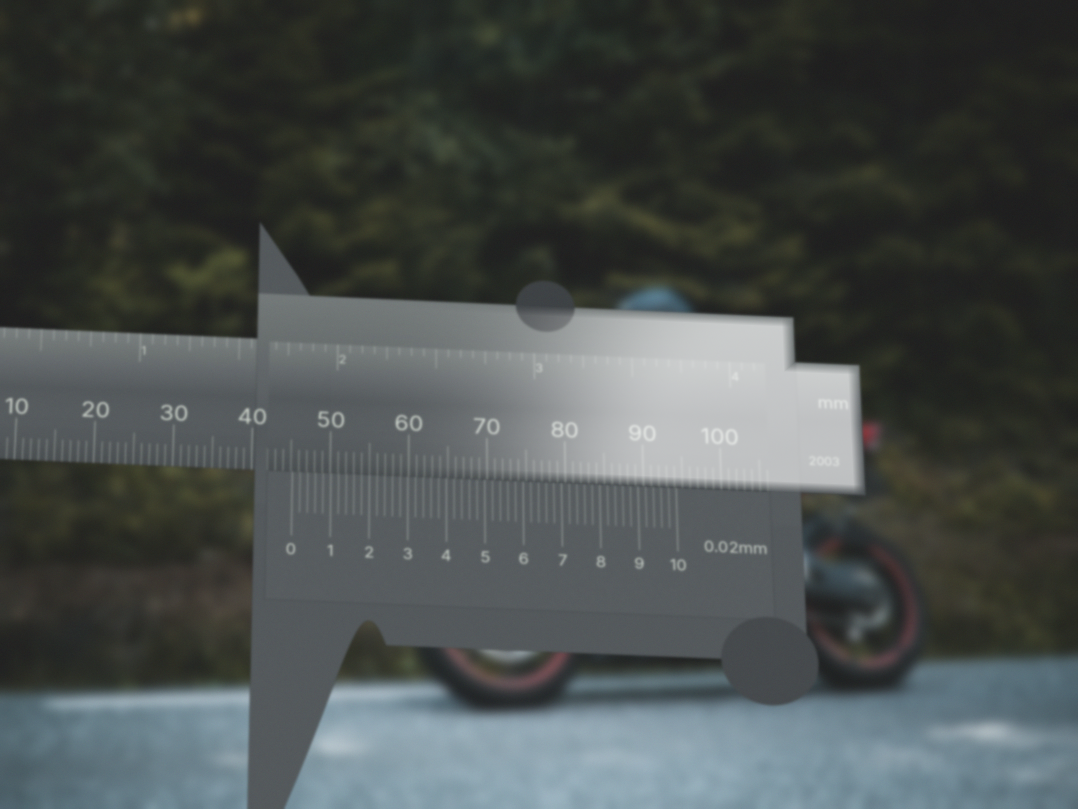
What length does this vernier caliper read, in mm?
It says 45.2 mm
